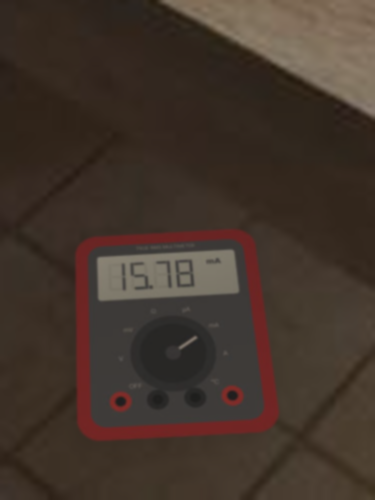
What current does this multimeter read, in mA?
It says 15.78 mA
